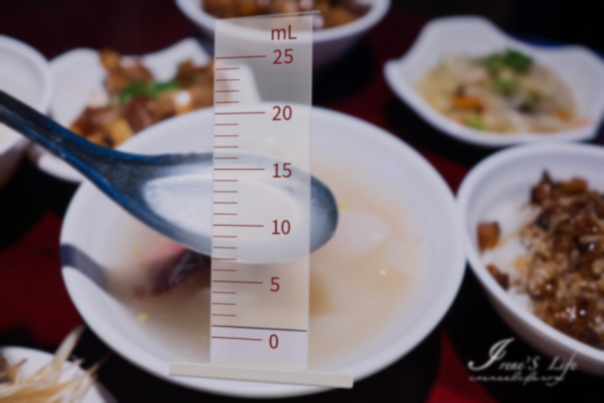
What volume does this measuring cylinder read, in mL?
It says 1 mL
